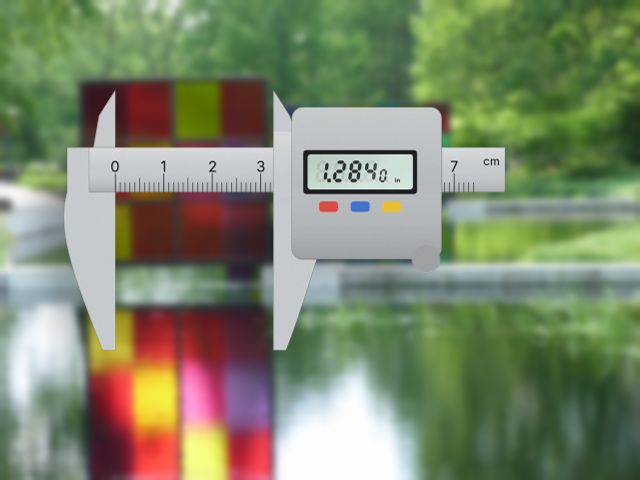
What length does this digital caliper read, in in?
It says 1.2840 in
